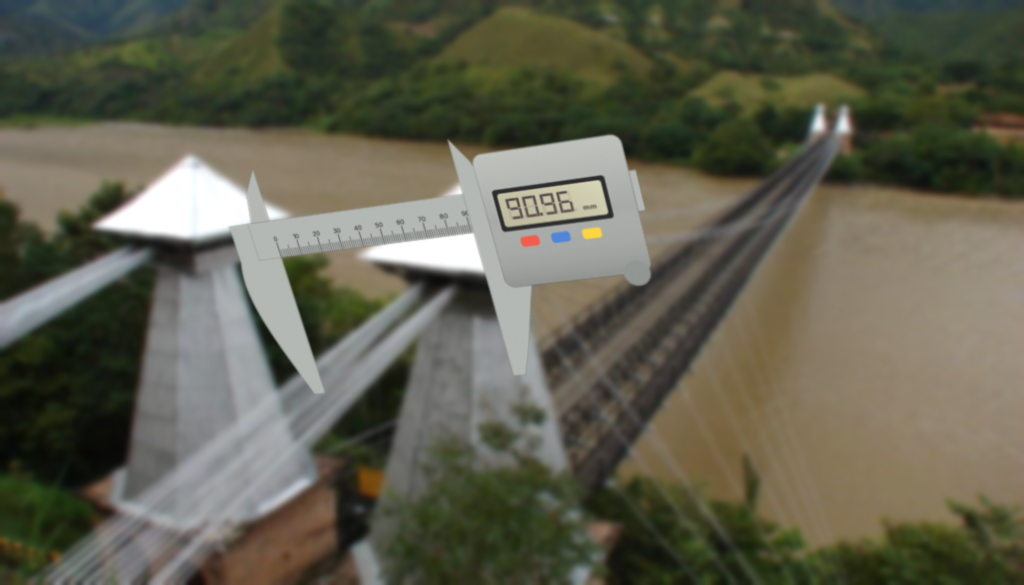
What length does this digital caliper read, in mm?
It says 90.96 mm
